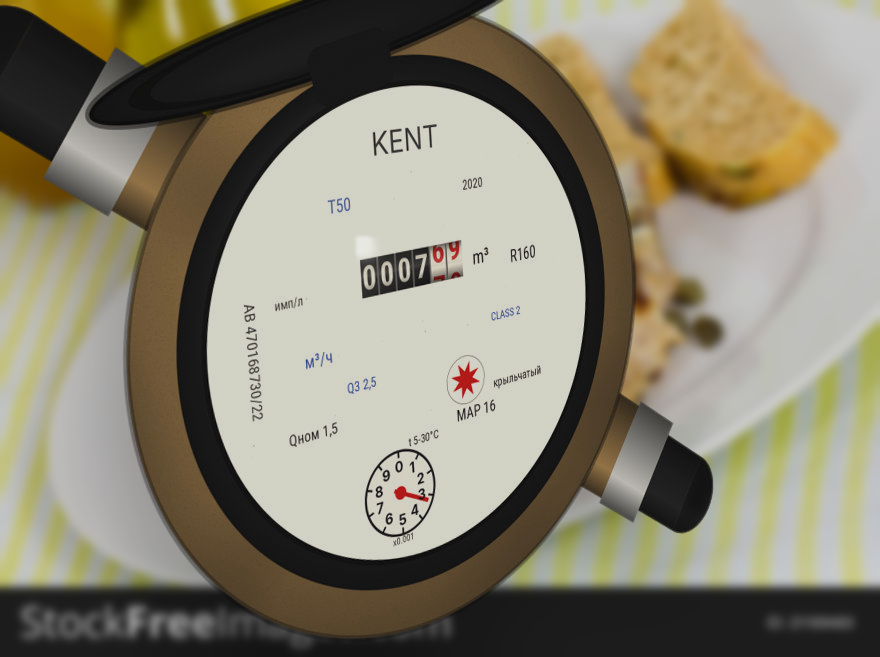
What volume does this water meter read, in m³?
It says 7.693 m³
